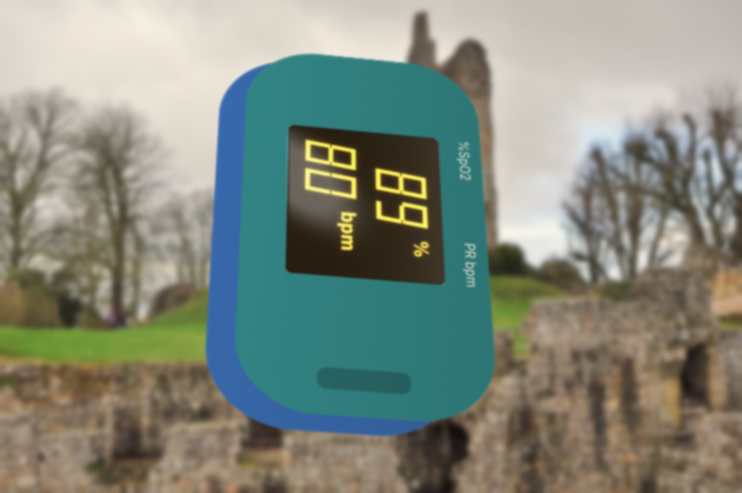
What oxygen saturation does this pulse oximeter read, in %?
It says 89 %
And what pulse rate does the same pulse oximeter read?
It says 80 bpm
